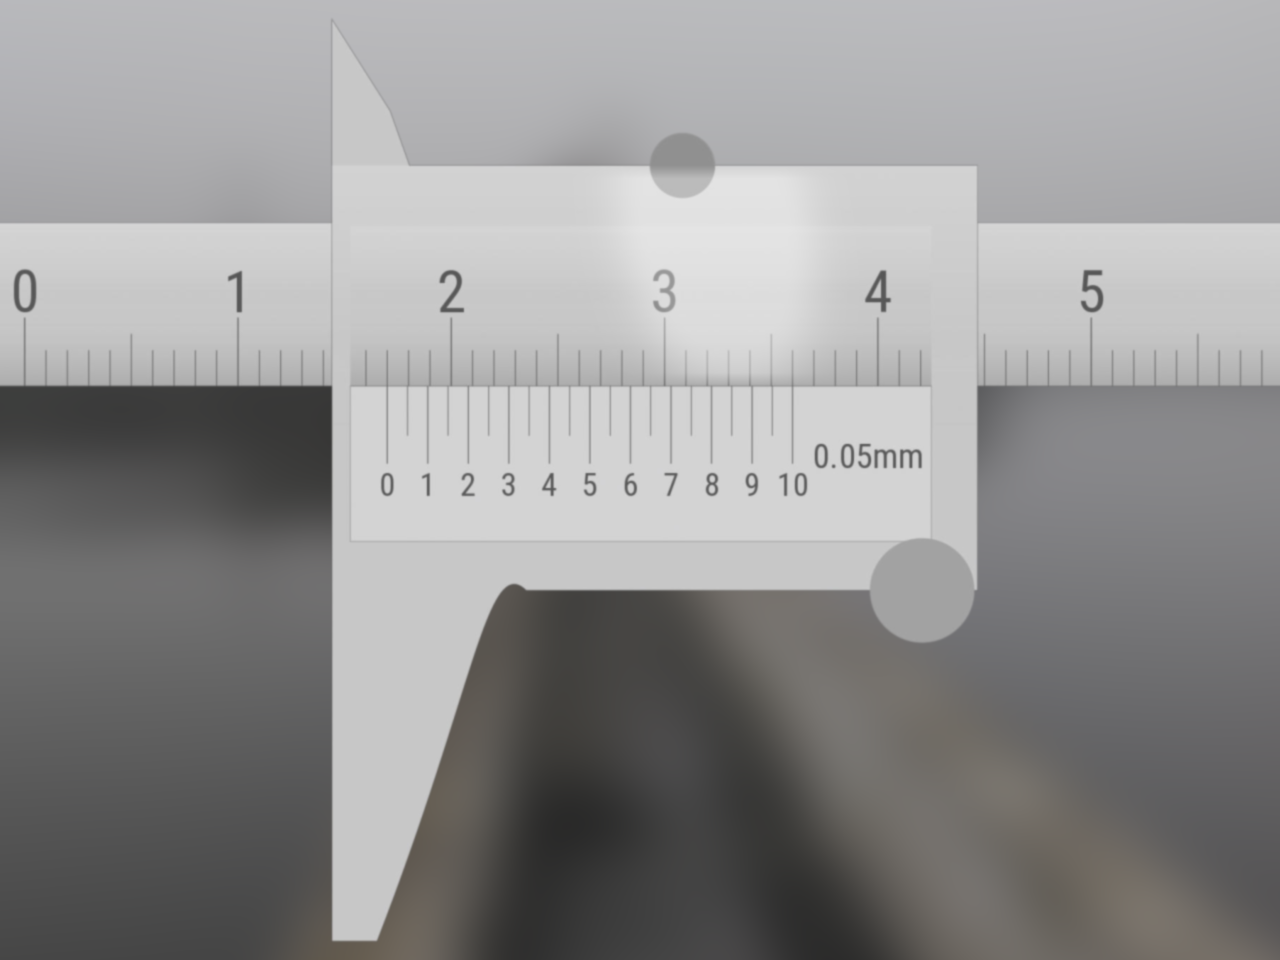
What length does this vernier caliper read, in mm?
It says 17.0 mm
